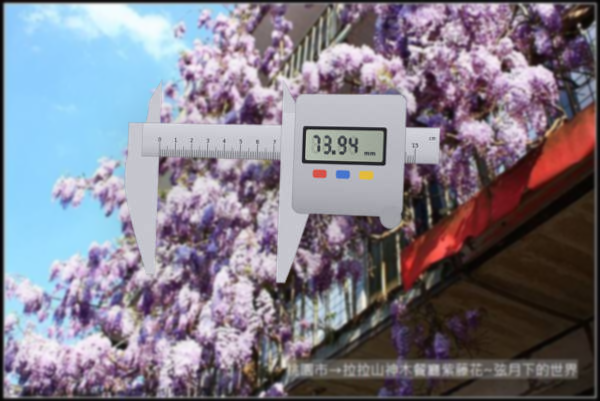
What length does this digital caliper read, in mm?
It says 73.94 mm
